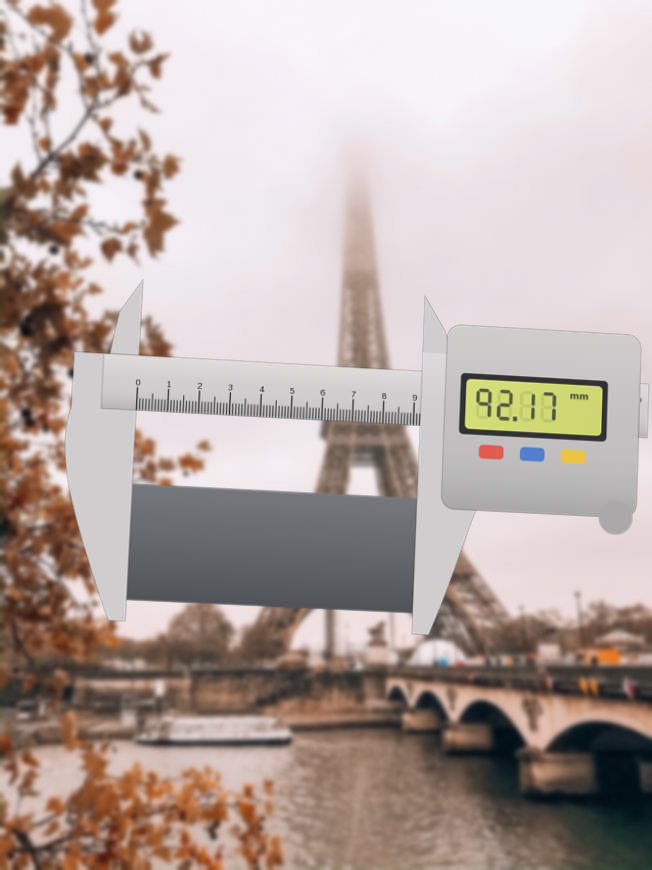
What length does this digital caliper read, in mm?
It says 92.17 mm
